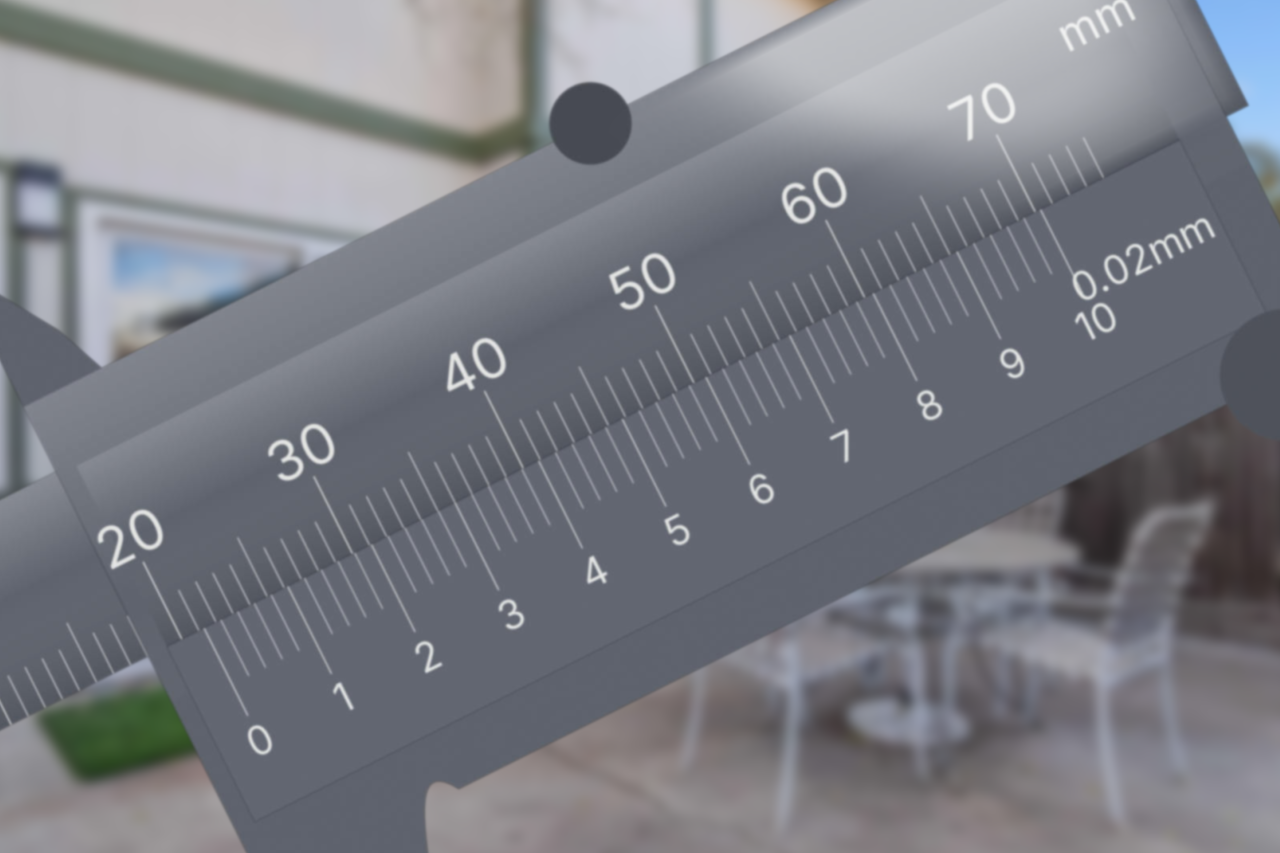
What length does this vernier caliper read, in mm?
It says 21.3 mm
